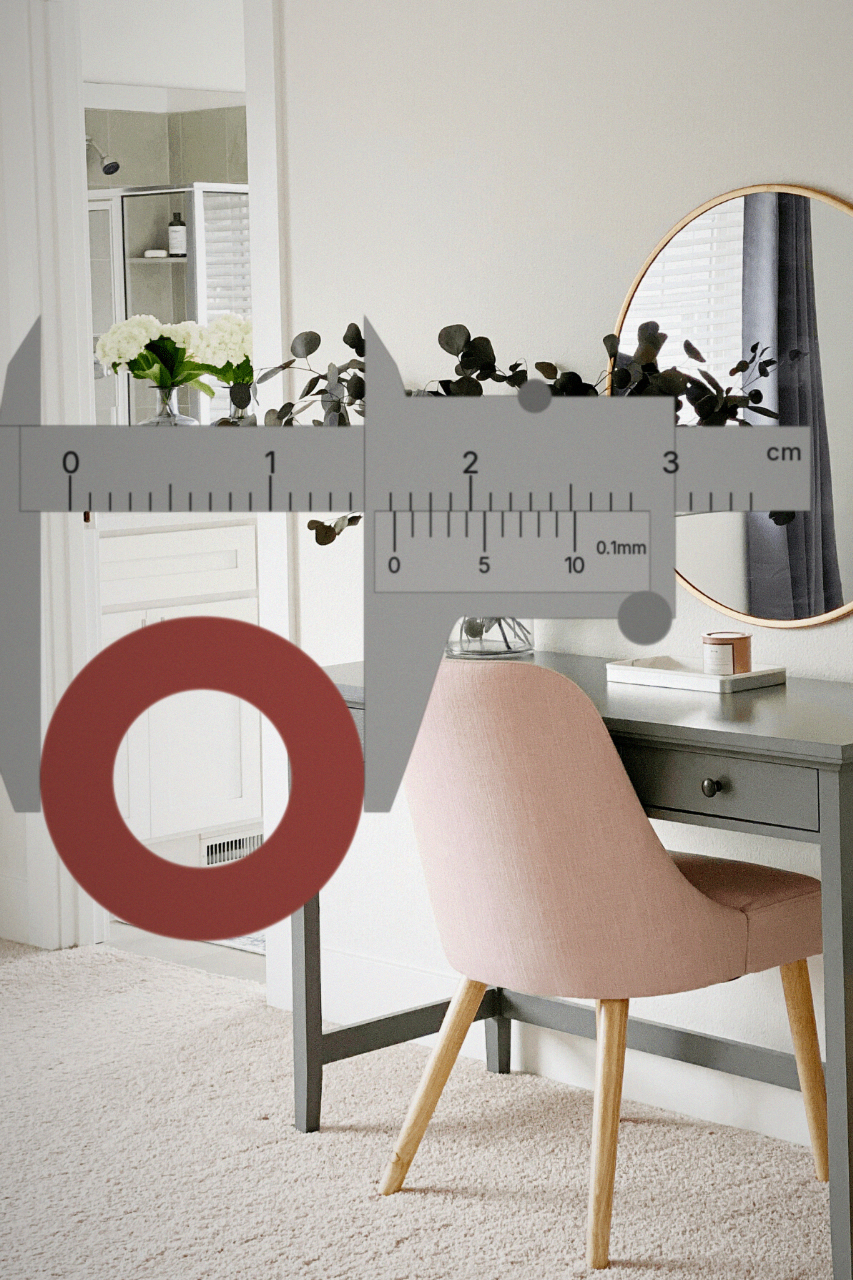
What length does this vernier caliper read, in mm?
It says 16.2 mm
